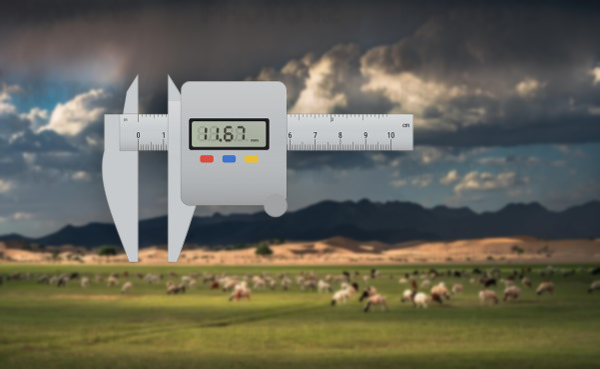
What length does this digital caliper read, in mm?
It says 11.67 mm
